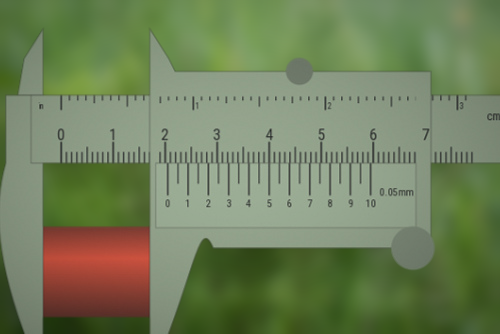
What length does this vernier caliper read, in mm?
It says 20.5 mm
